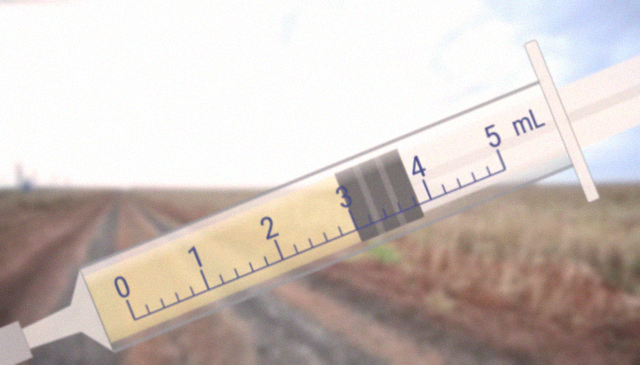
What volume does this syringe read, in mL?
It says 3 mL
